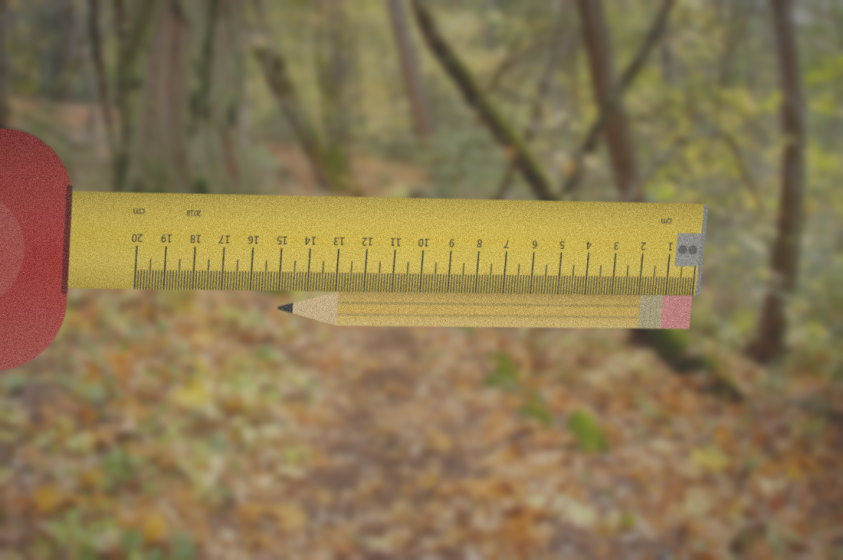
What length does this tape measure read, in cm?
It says 15 cm
